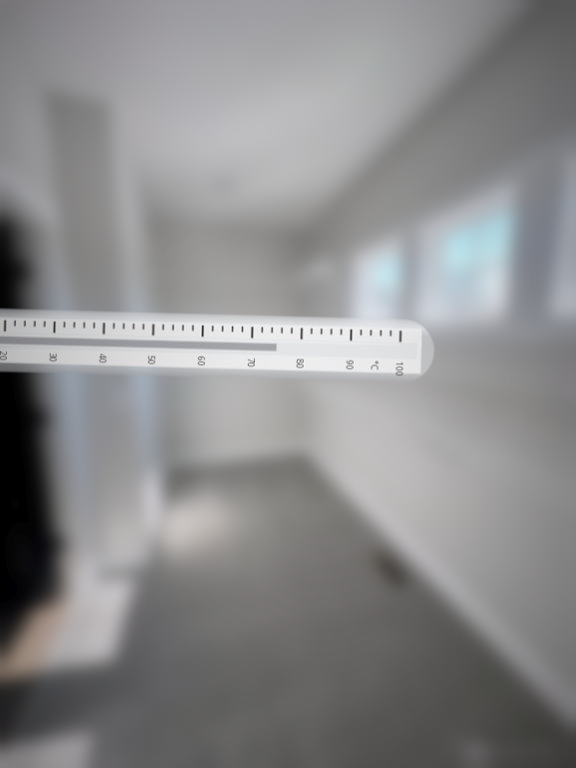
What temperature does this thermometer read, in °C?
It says 75 °C
